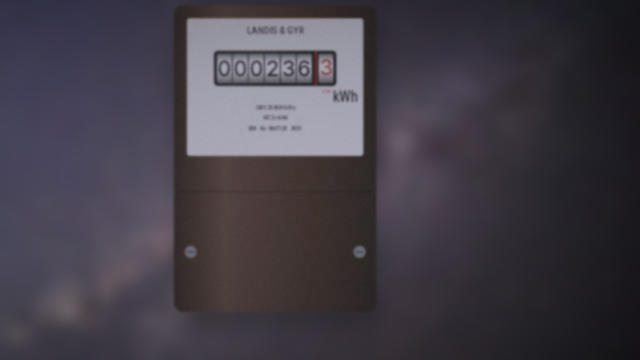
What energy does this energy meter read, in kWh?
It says 236.3 kWh
